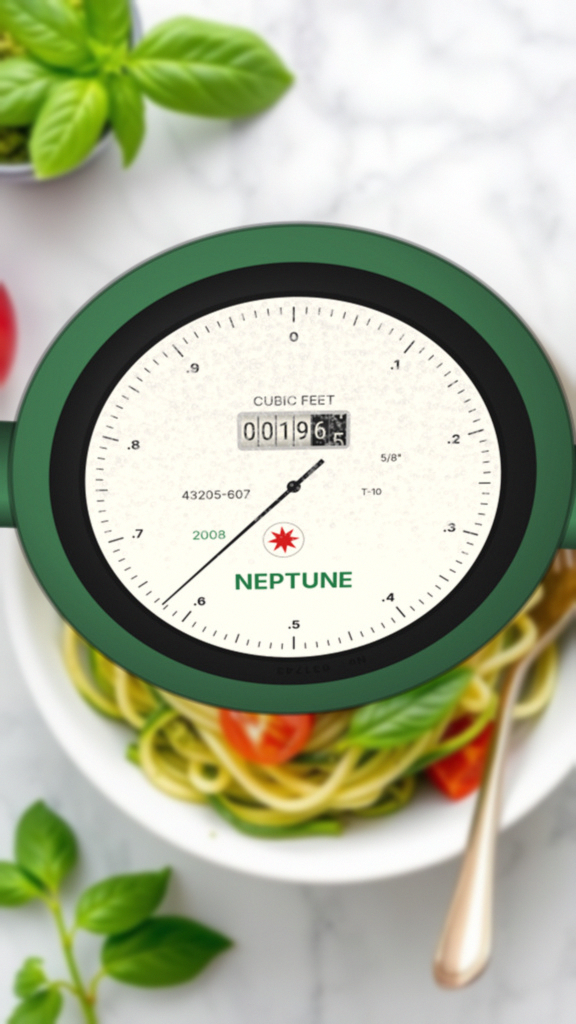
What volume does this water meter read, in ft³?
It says 1964.62 ft³
